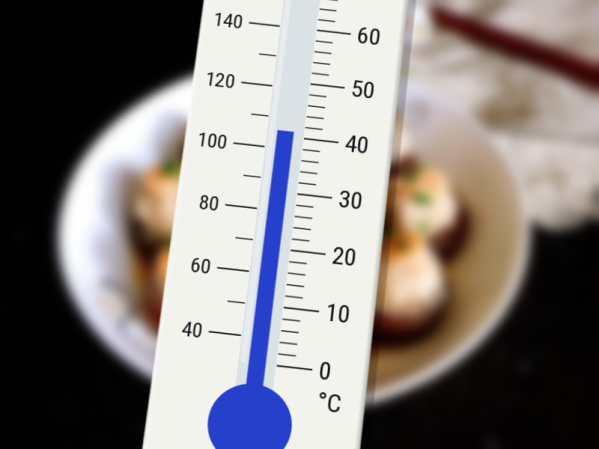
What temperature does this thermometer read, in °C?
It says 41 °C
